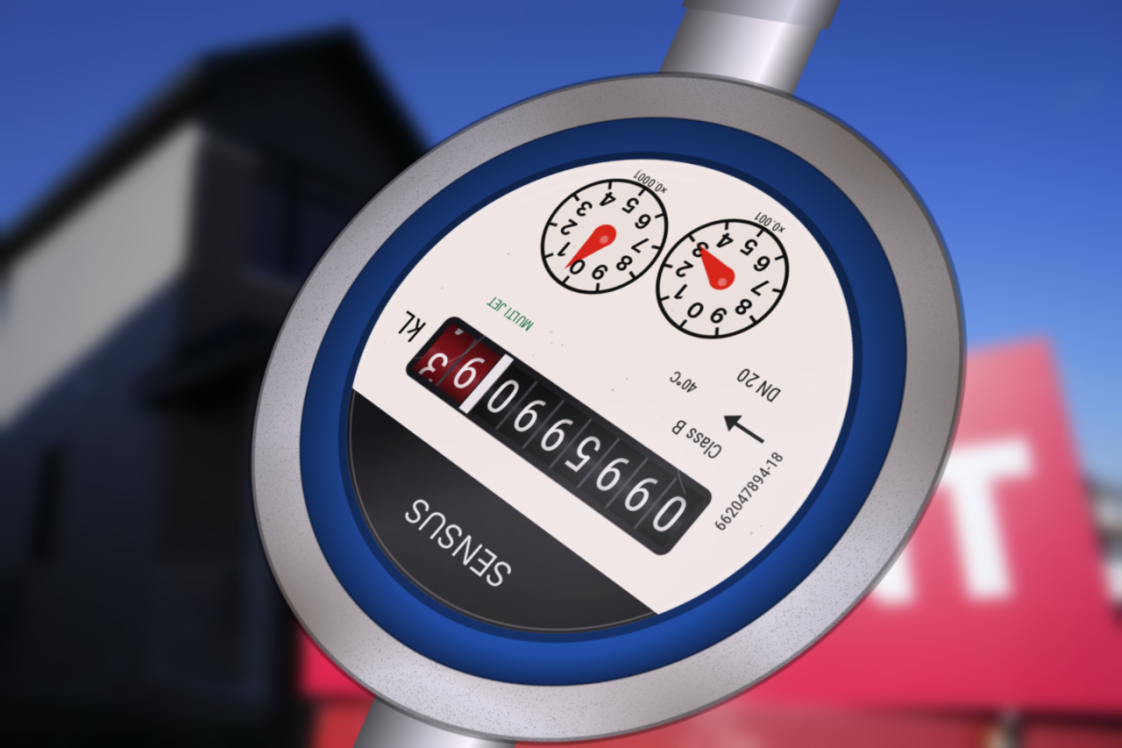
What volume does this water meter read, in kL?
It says 995990.9330 kL
